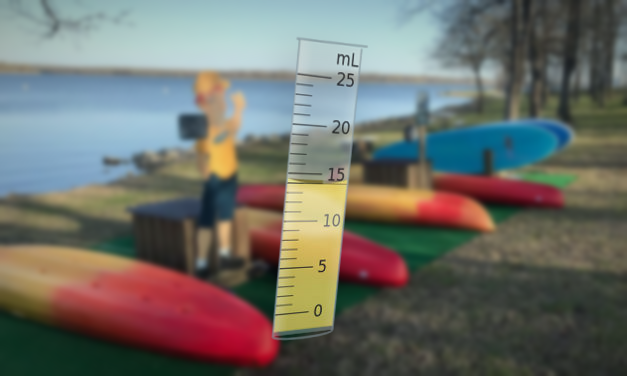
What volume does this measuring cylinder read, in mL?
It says 14 mL
